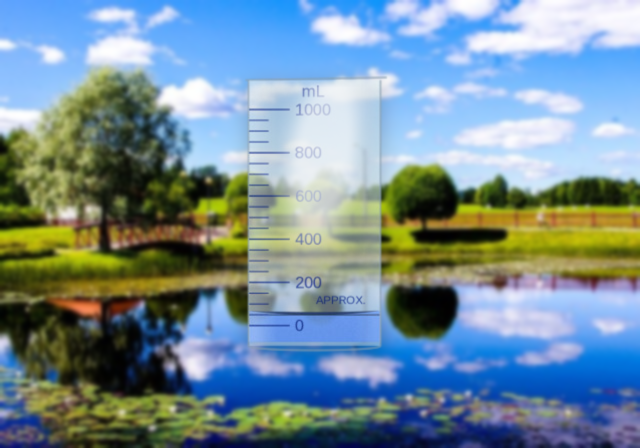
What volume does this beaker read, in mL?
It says 50 mL
